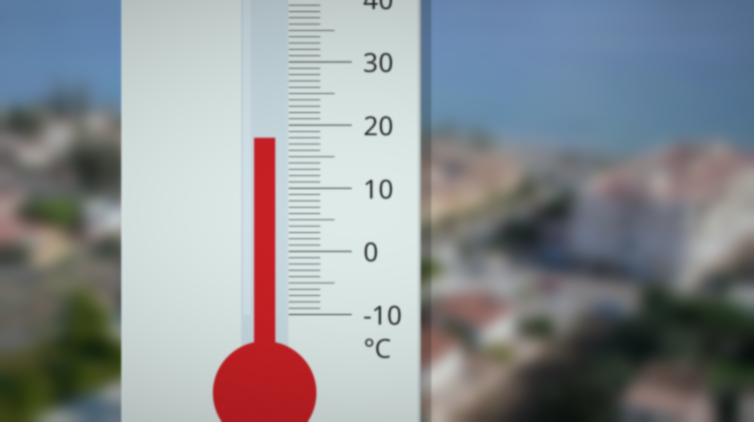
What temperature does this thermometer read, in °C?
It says 18 °C
